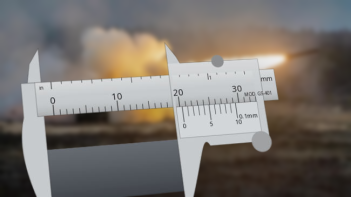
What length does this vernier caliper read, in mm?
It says 20.4 mm
